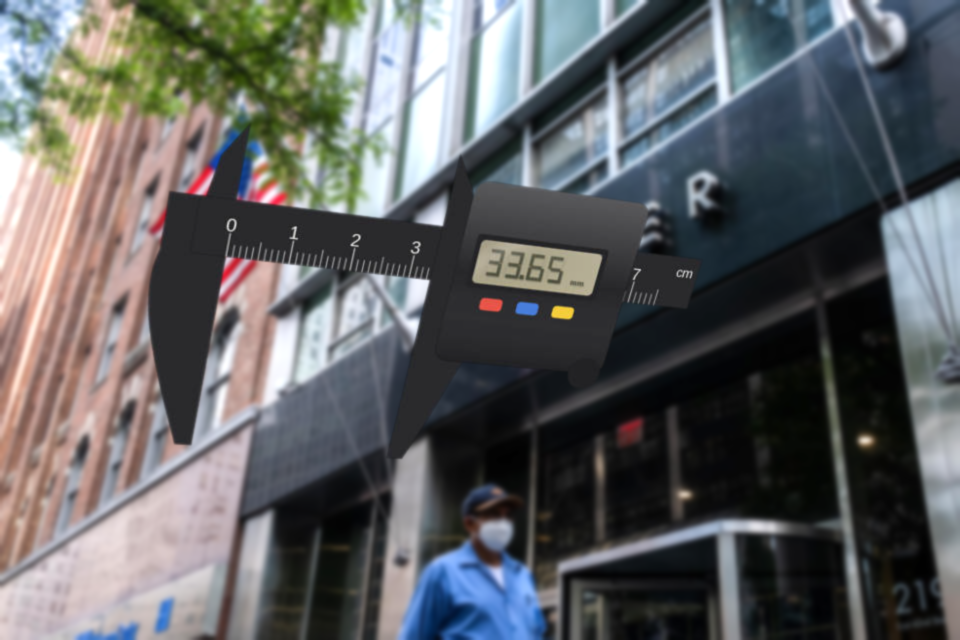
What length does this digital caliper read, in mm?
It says 33.65 mm
